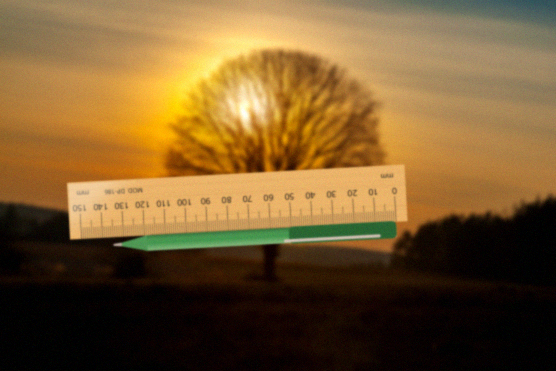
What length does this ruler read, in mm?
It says 135 mm
